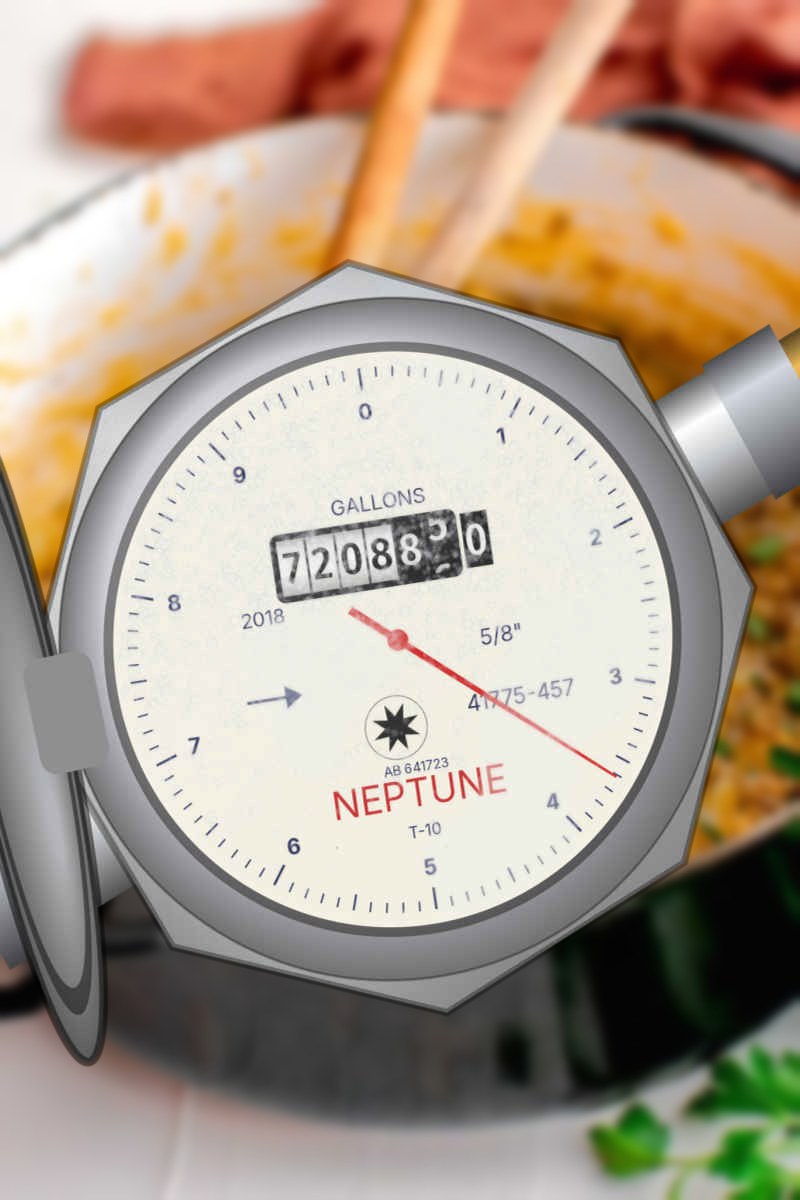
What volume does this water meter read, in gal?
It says 7208853.6 gal
